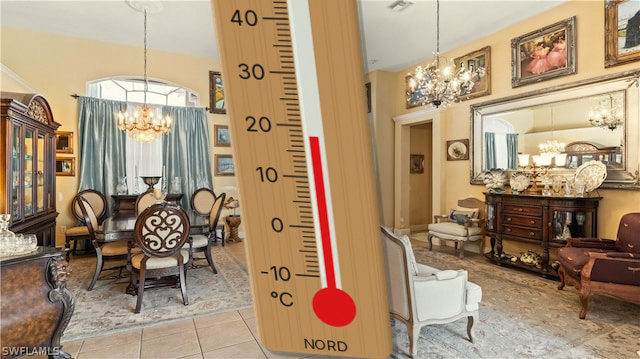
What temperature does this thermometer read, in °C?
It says 18 °C
